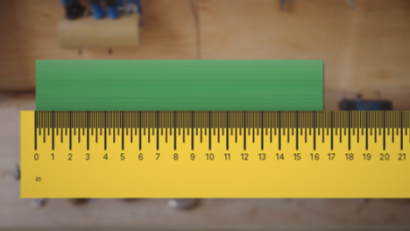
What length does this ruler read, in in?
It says 16.5 in
